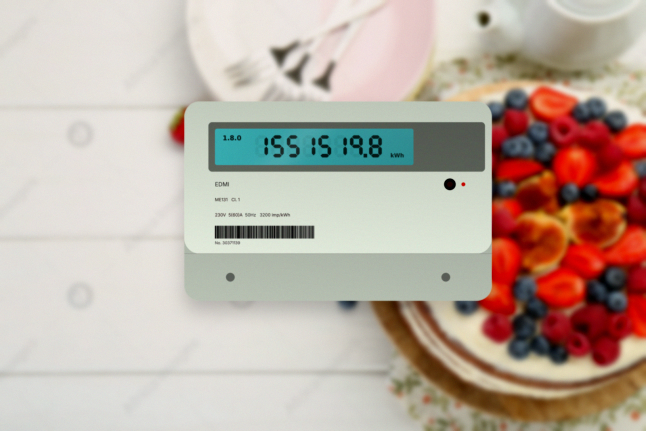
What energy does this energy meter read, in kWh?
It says 1551519.8 kWh
